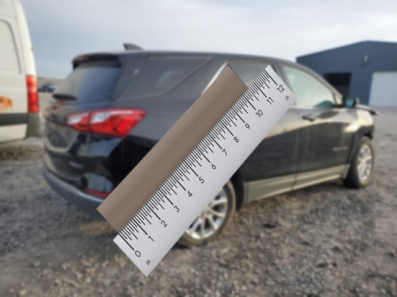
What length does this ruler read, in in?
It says 10.5 in
